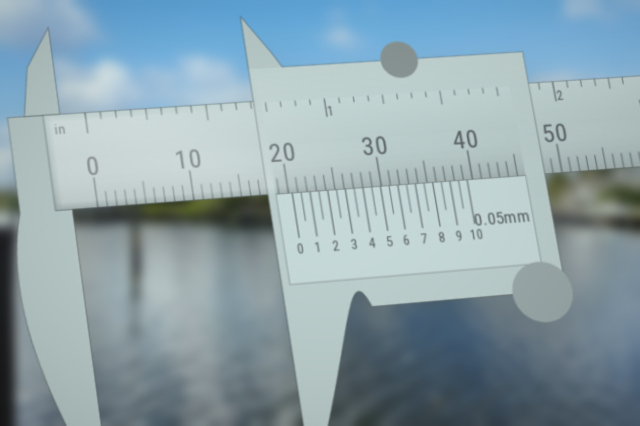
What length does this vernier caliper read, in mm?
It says 20.4 mm
